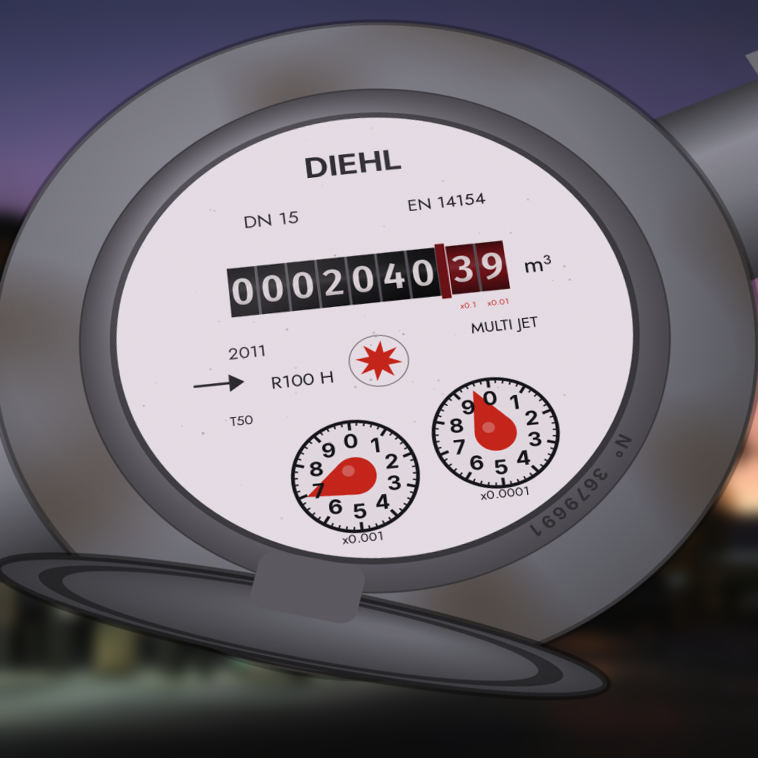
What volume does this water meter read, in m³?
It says 2040.3969 m³
